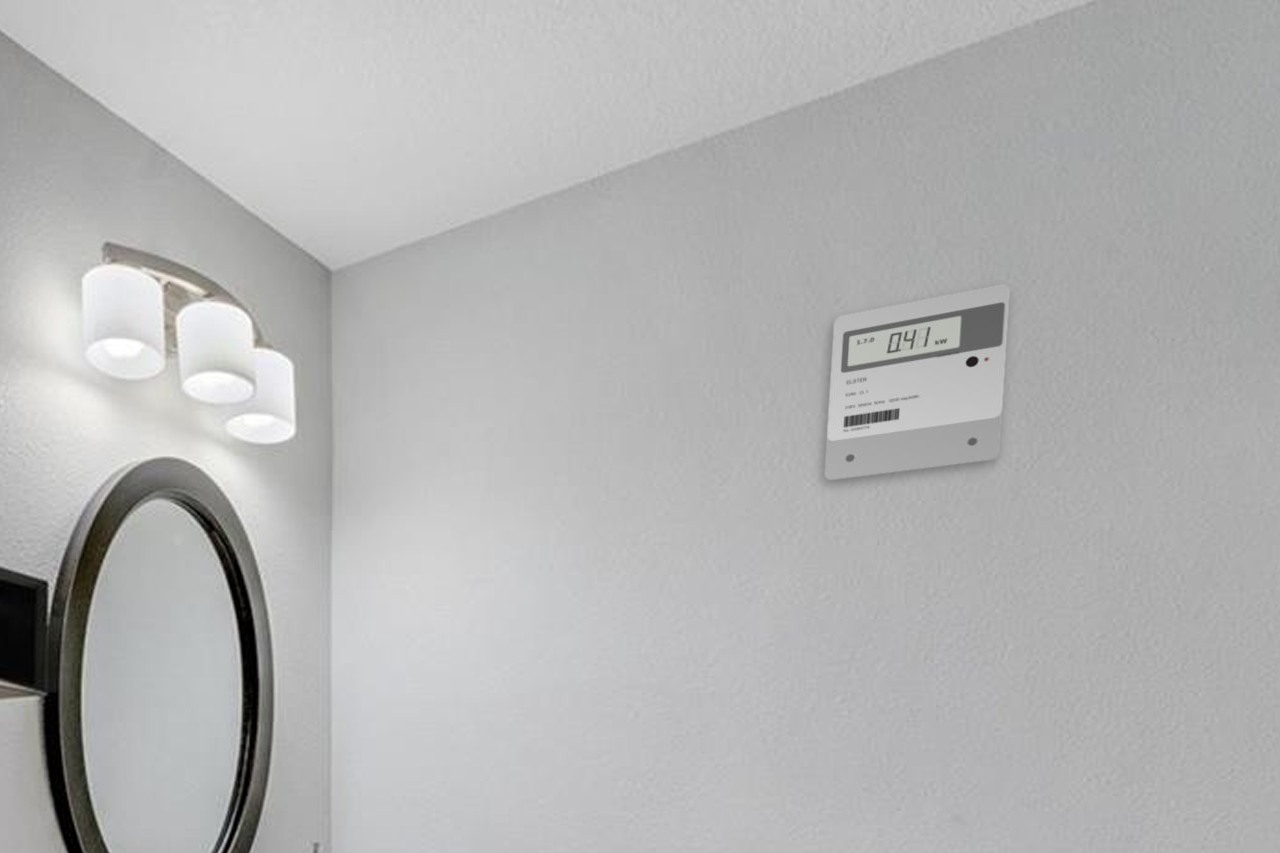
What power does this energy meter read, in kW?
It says 0.41 kW
